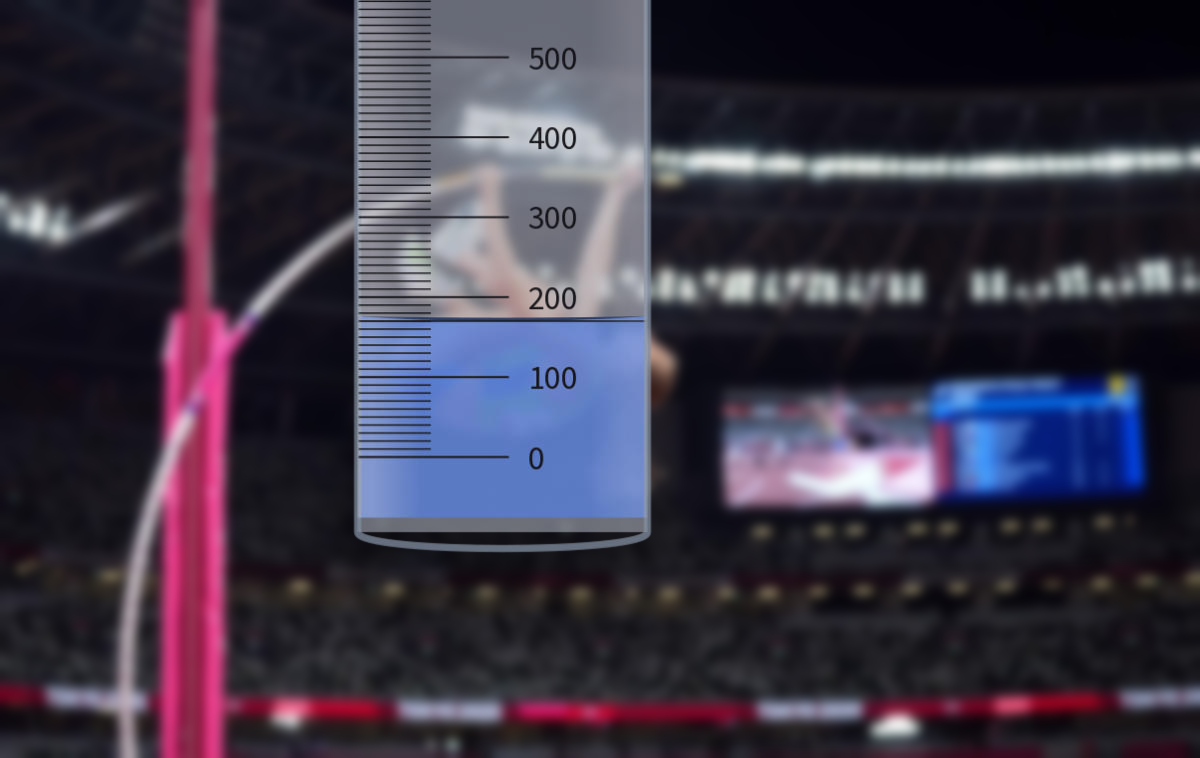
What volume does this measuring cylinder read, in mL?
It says 170 mL
